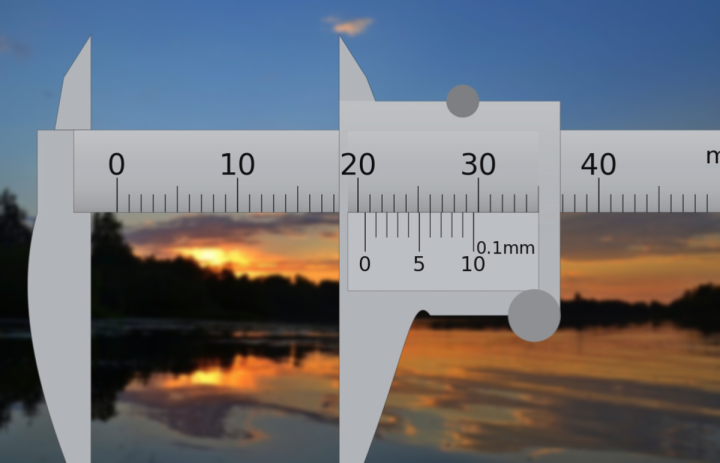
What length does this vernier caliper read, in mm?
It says 20.6 mm
